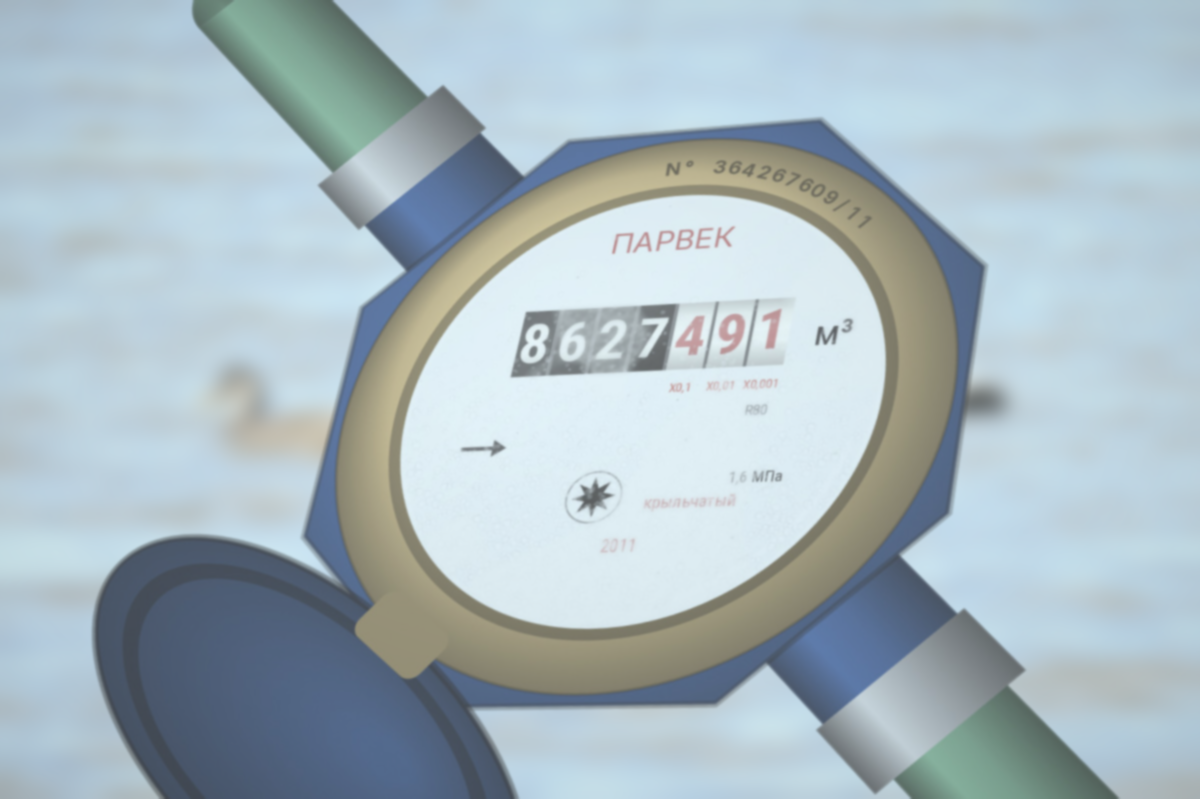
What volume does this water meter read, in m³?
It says 8627.491 m³
